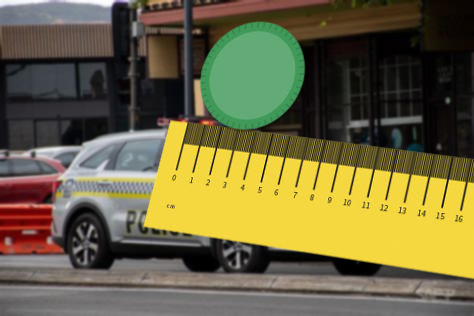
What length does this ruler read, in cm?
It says 6 cm
